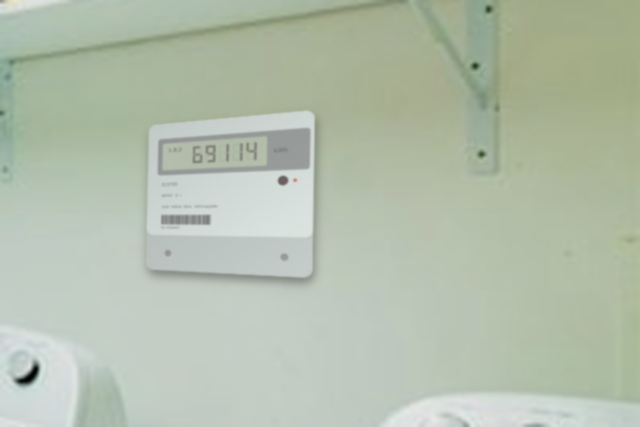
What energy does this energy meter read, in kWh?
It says 69114 kWh
